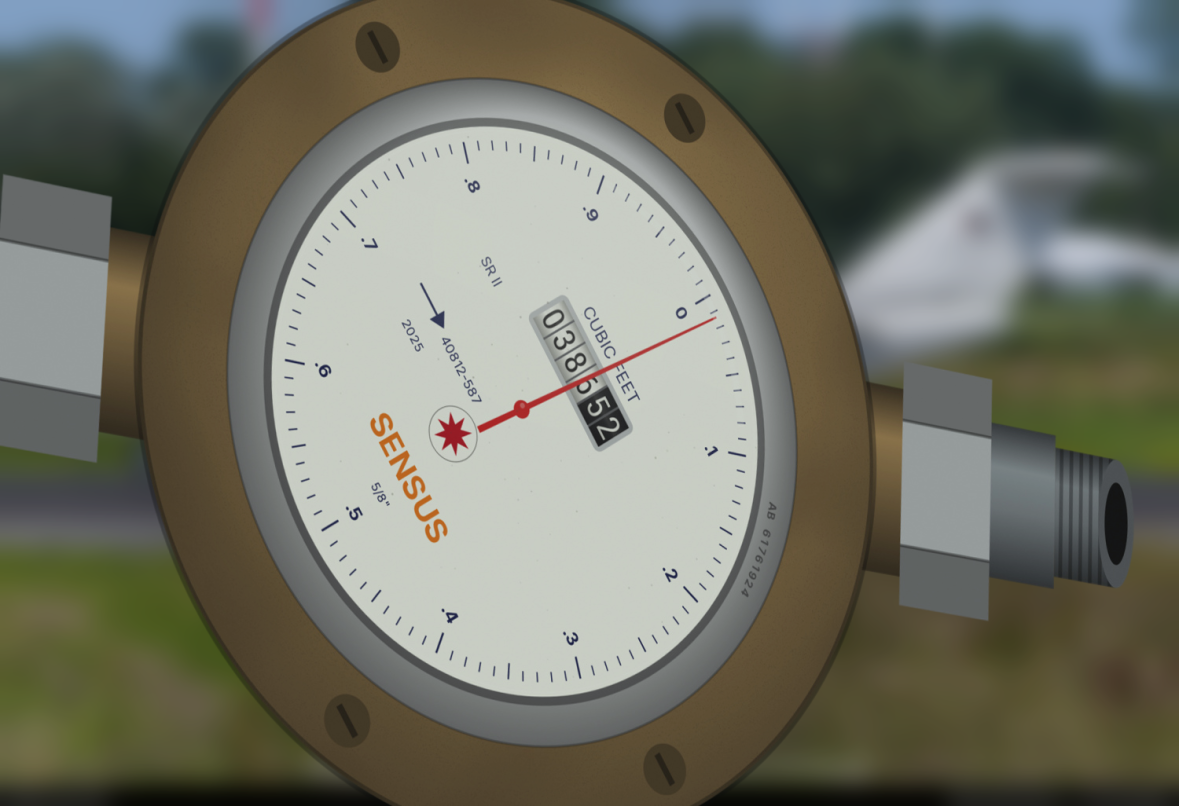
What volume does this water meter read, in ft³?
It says 38652.01 ft³
